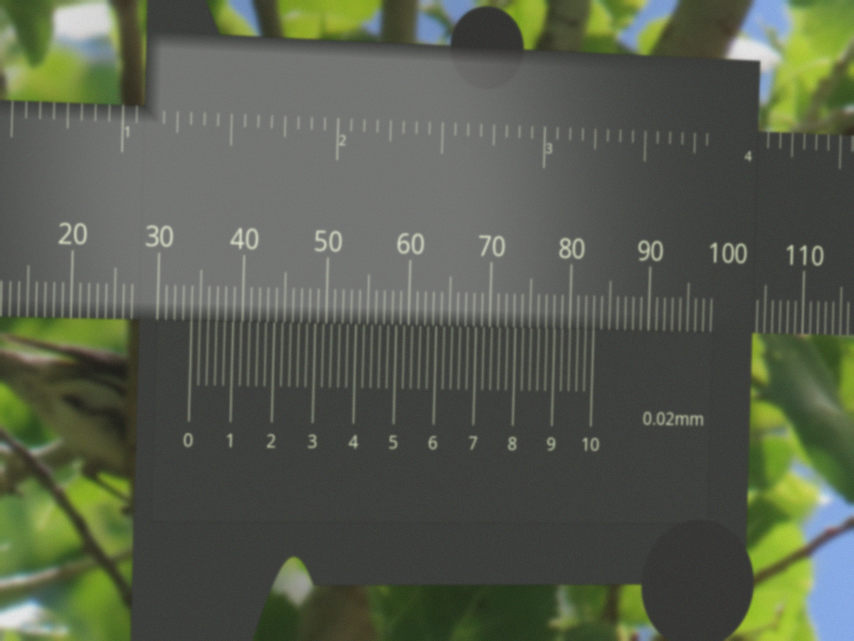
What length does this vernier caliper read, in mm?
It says 34.0 mm
